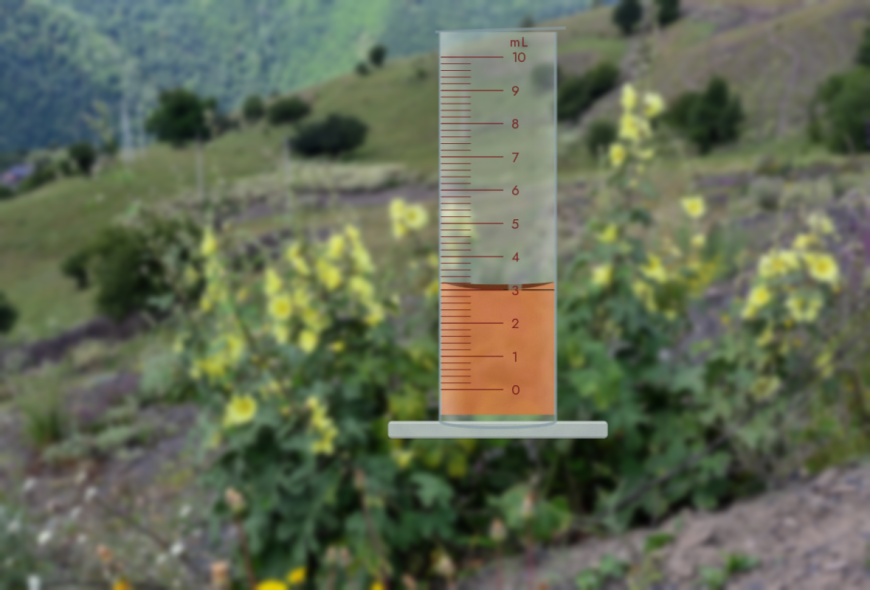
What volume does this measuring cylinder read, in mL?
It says 3 mL
